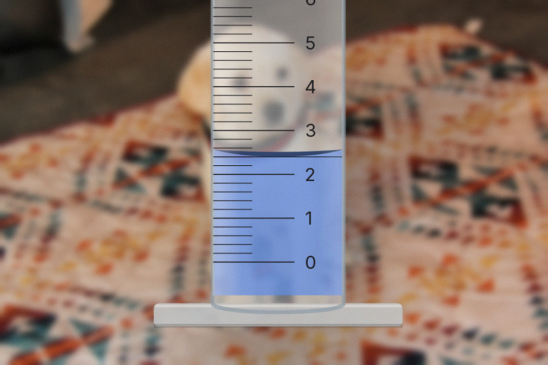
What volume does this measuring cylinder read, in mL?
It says 2.4 mL
